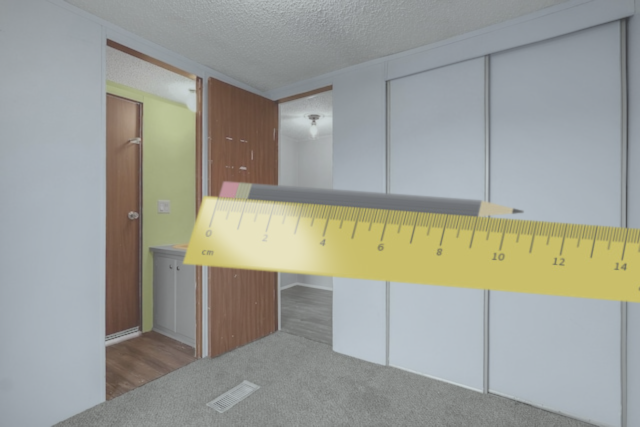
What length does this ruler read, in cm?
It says 10.5 cm
